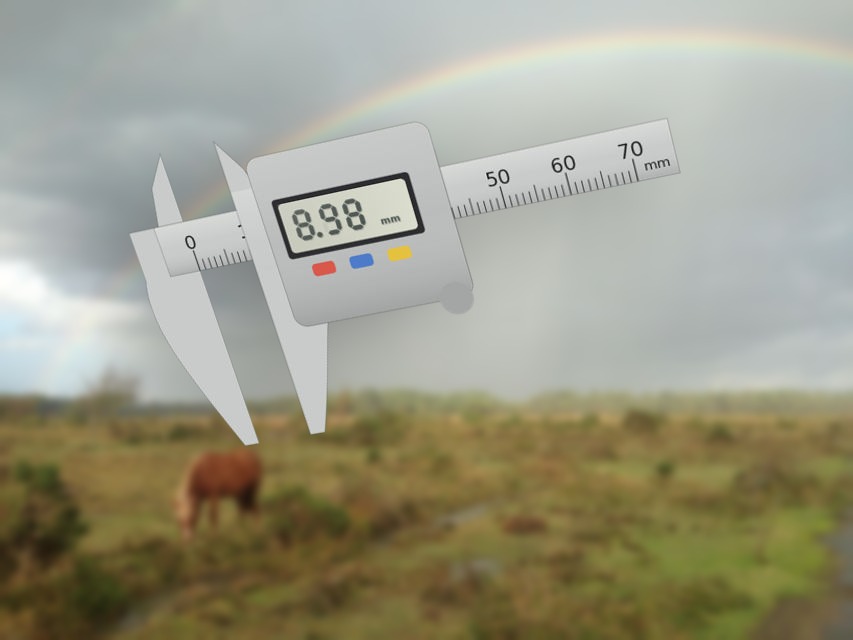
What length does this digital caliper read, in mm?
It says 8.98 mm
